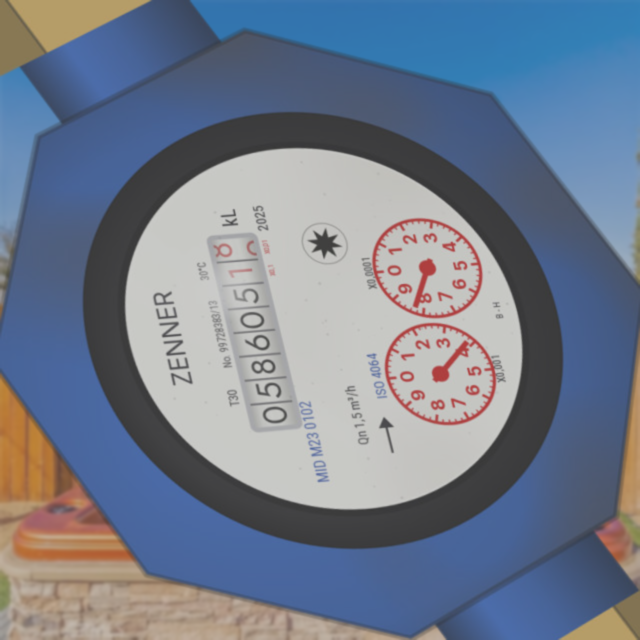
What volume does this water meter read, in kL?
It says 58605.1838 kL
